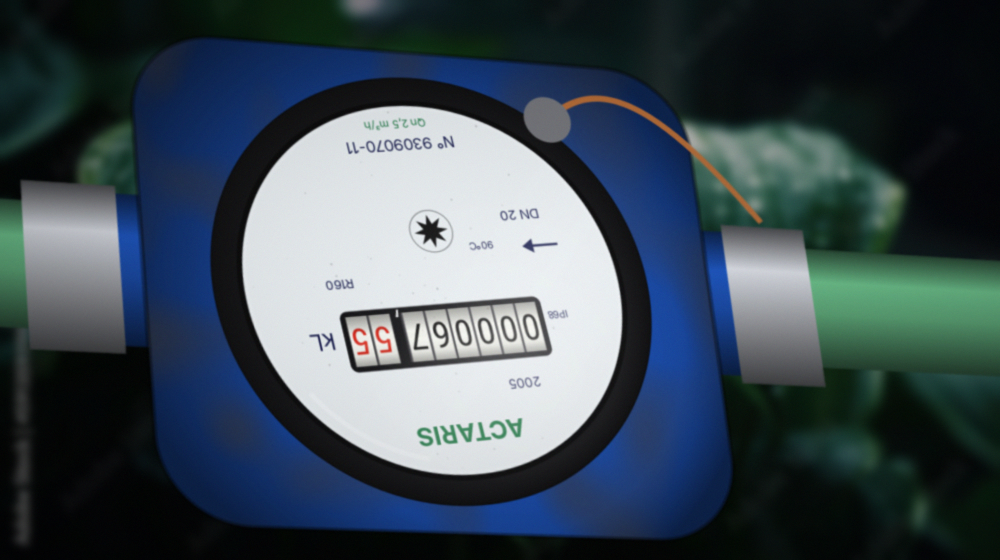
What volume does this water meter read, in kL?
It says 67.55 kL
